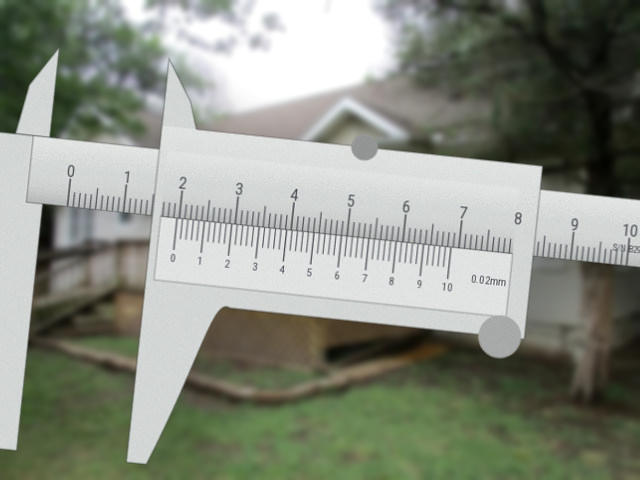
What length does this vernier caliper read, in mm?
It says 19.6 mm
